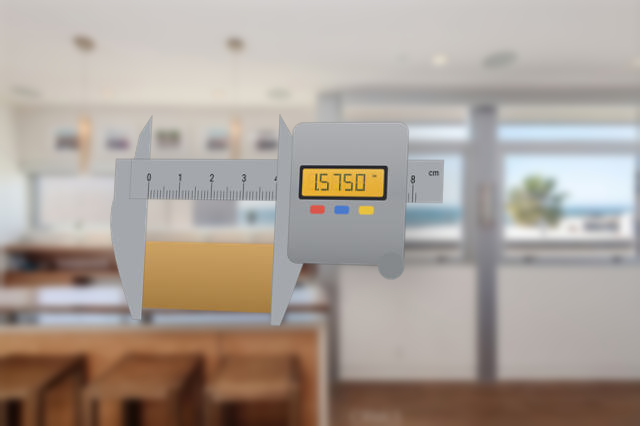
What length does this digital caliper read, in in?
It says 1.5750 in
